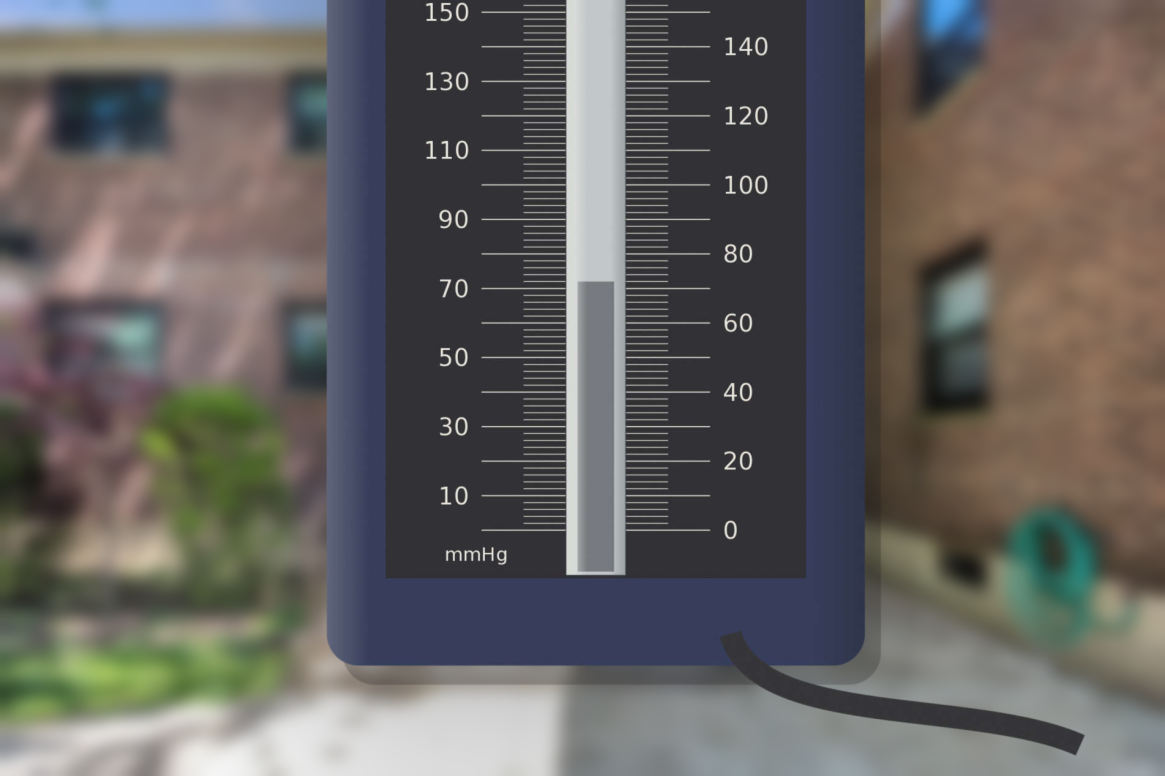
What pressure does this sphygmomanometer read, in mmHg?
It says 72 mmHg
